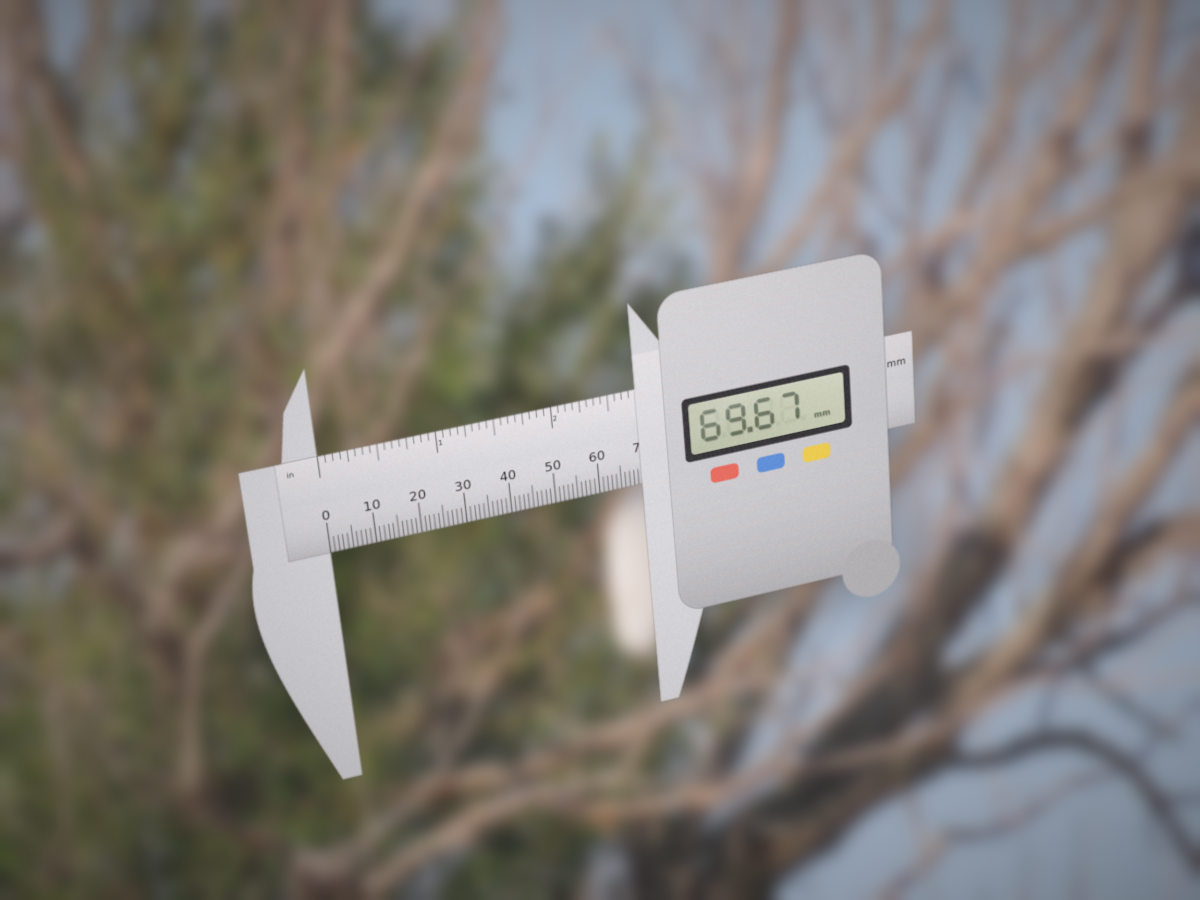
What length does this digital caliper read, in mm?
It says 69.67 mm
